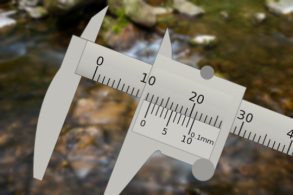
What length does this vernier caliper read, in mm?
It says 12.0 mm
